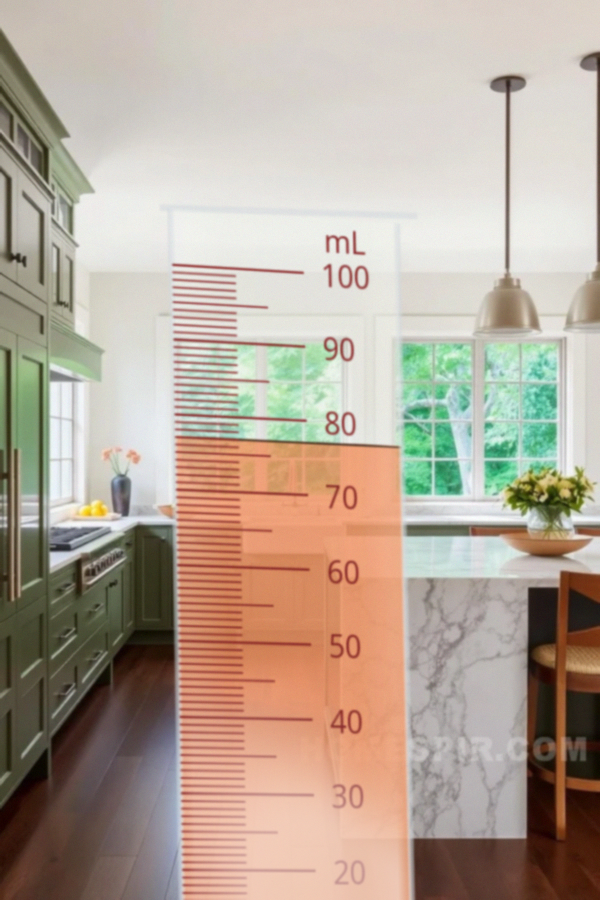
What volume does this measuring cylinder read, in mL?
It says 77 mL
